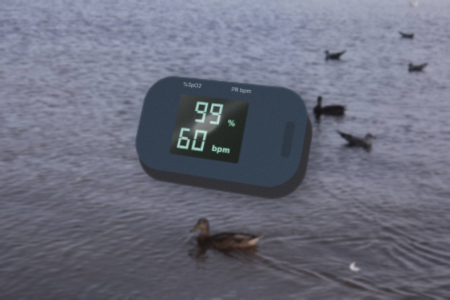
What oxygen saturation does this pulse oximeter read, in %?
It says 99 %
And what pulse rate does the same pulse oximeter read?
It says 60 bpm
